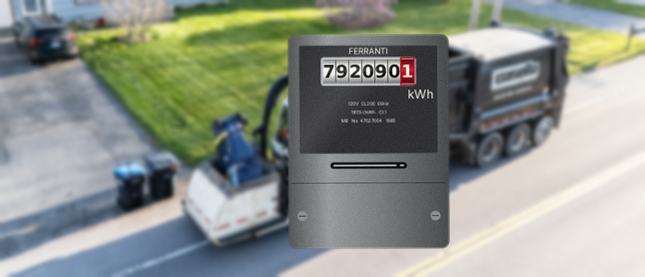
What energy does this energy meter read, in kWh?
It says 792090.1 kWh
